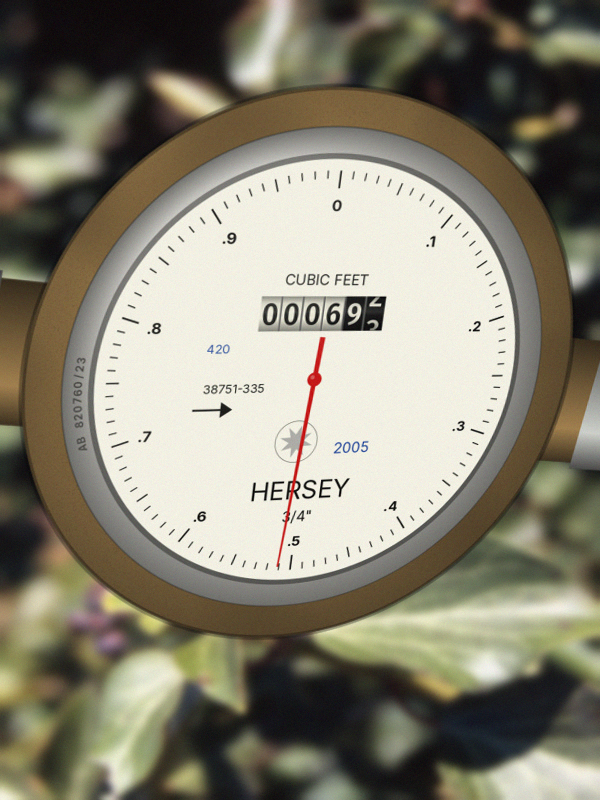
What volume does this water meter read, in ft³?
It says 692.51 ft³
